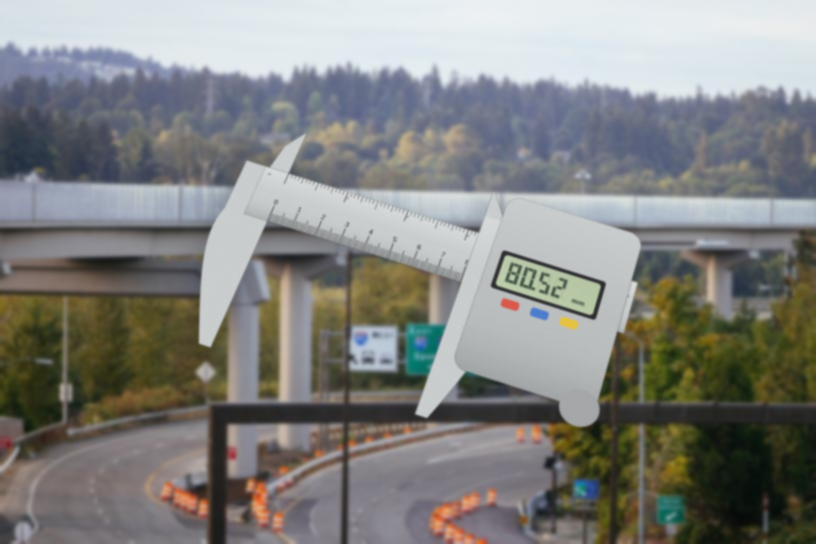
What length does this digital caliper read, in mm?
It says 80.52 mm
